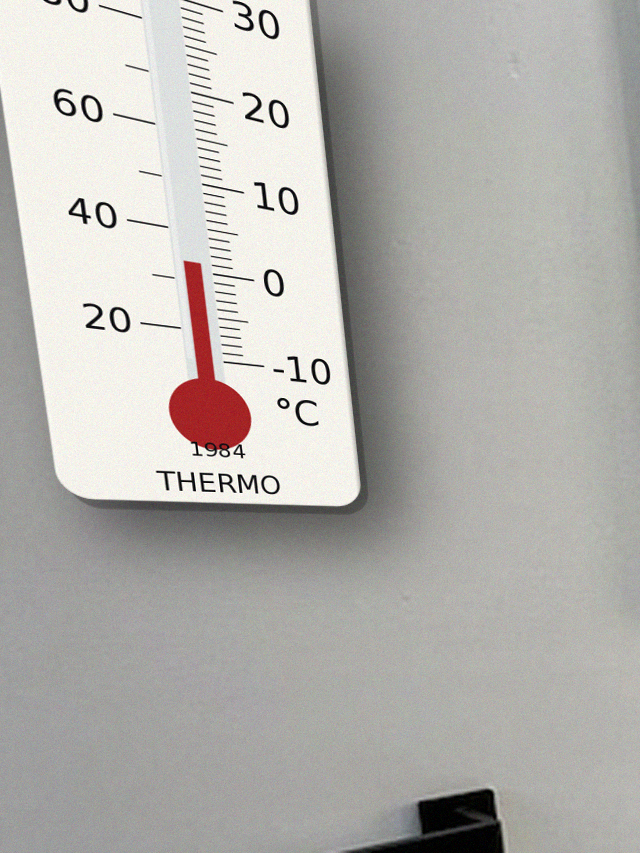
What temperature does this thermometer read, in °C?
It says 1 °C
